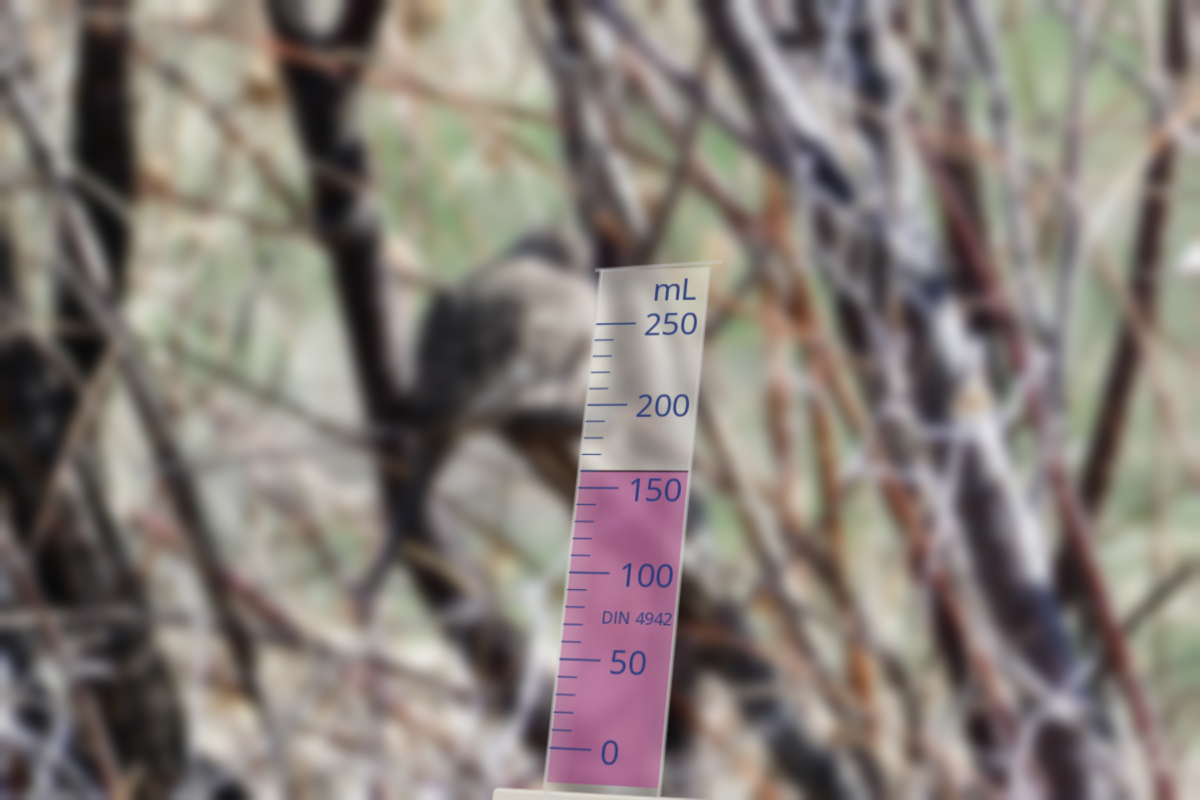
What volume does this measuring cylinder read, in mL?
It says 160 mL
